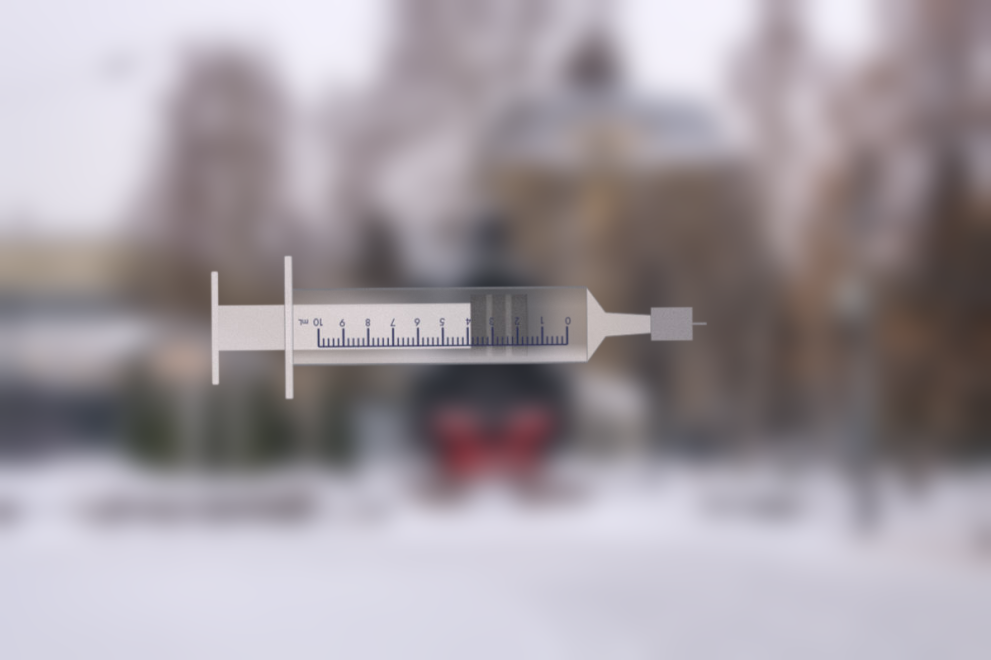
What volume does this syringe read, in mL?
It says 1.6 mL
